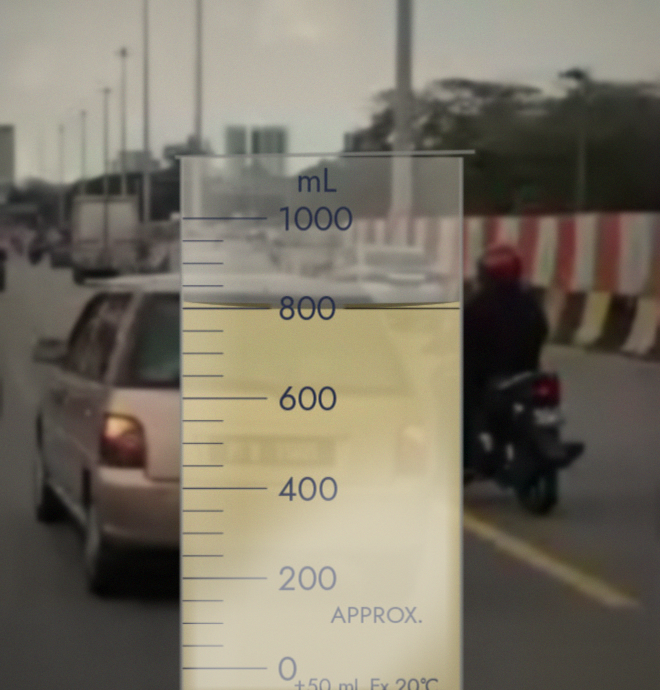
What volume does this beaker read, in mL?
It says 800 mL
